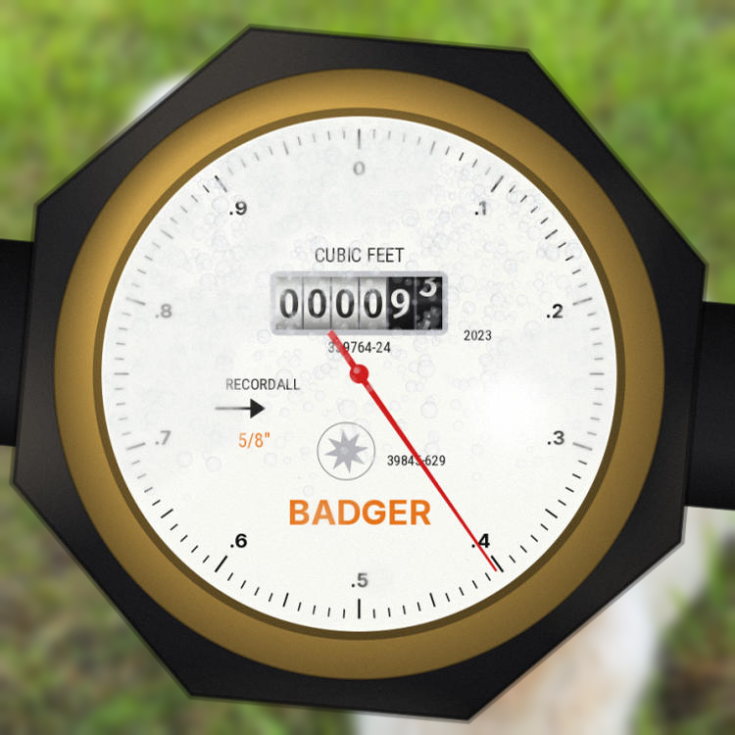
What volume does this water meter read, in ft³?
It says 93.40 ft³
